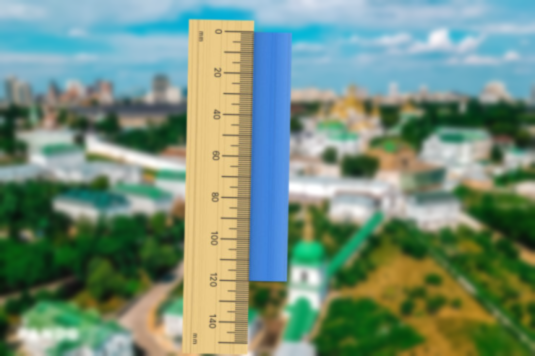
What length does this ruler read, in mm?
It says 120 mm
